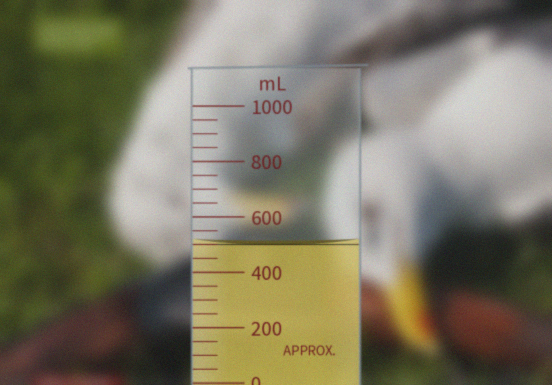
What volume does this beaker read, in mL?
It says 500 mL
